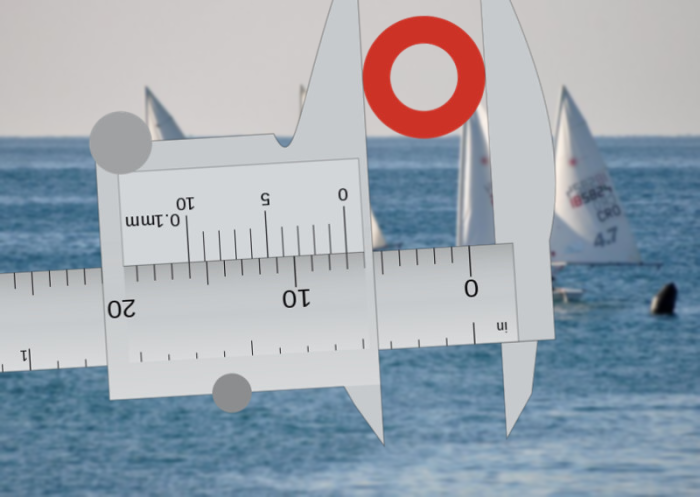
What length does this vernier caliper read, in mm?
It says 7.0 mm
